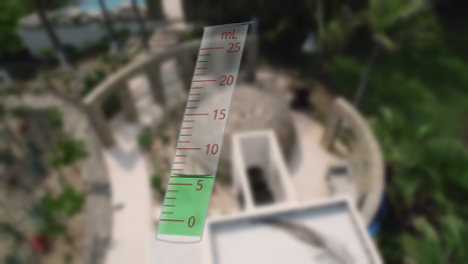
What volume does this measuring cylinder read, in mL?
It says 6 mL
